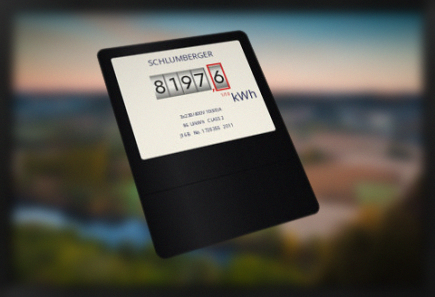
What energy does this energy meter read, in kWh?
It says 8197.6 kWh
